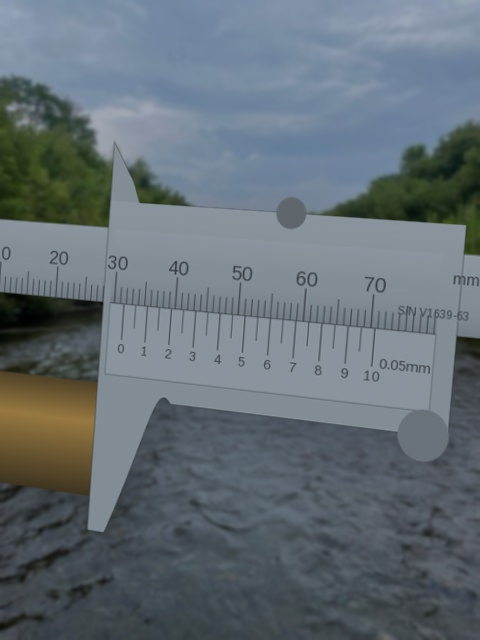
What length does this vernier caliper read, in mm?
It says 31.6 mm
